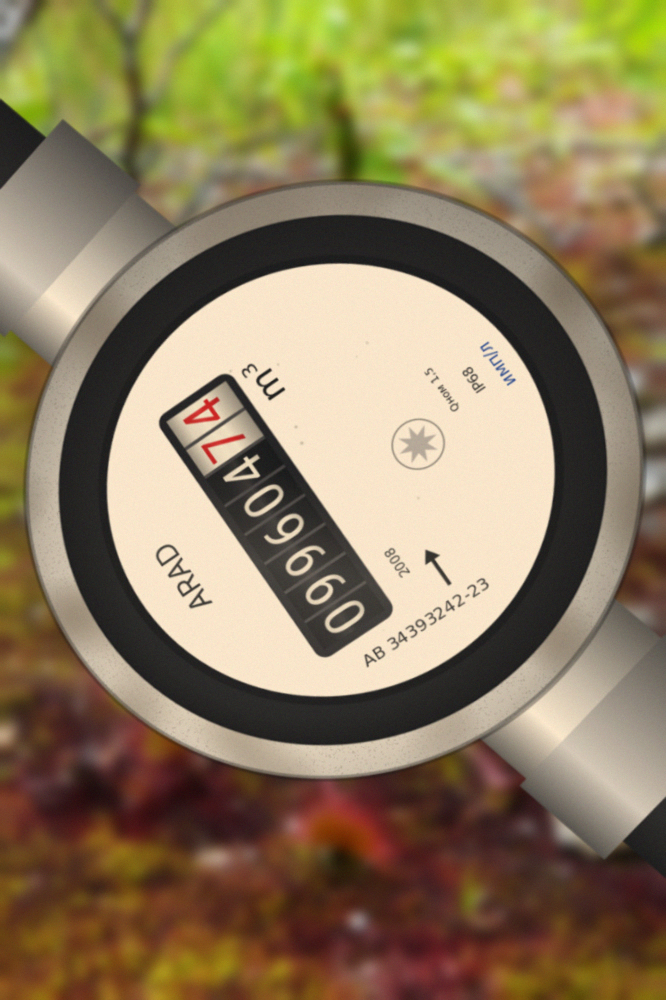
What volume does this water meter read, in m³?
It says 99604.74 m³
